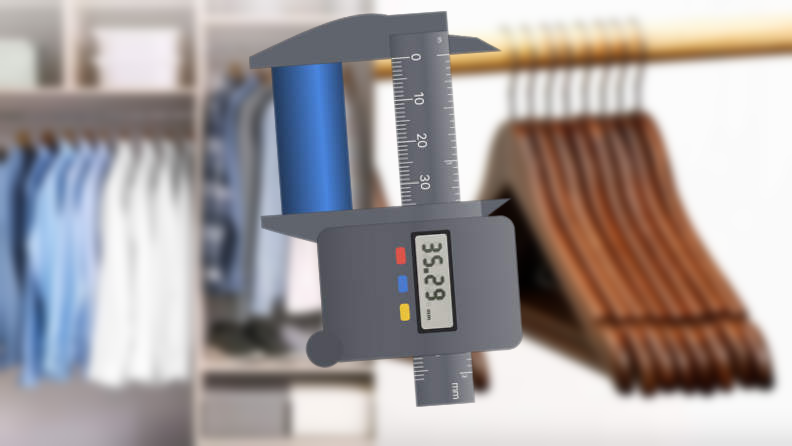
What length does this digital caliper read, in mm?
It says 35.29 mm
